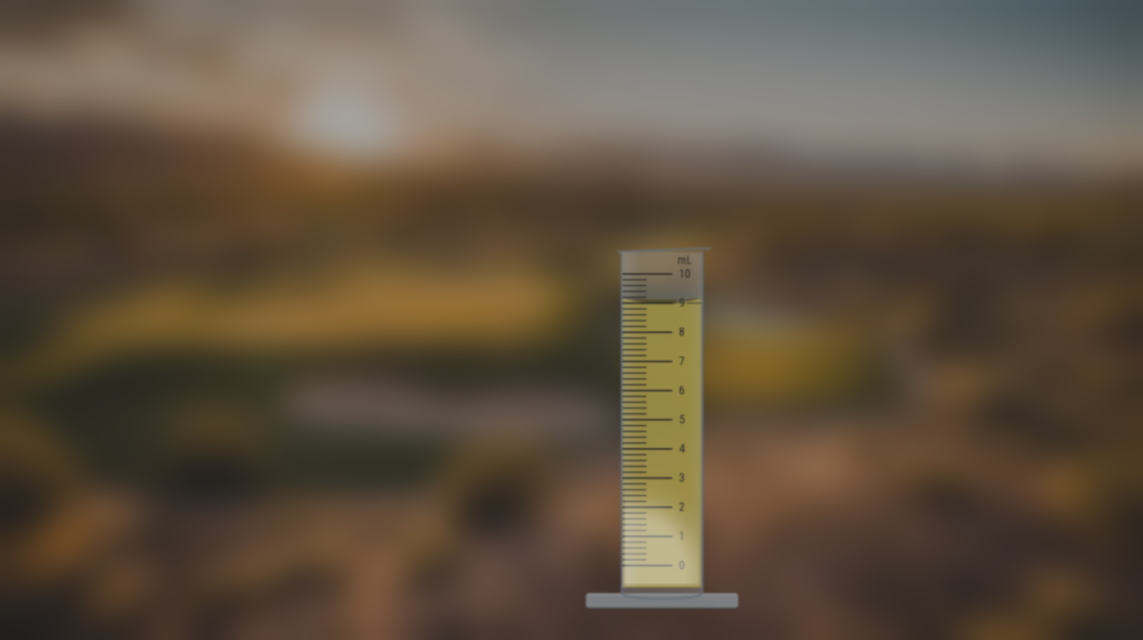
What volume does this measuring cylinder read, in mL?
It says 9 mL
